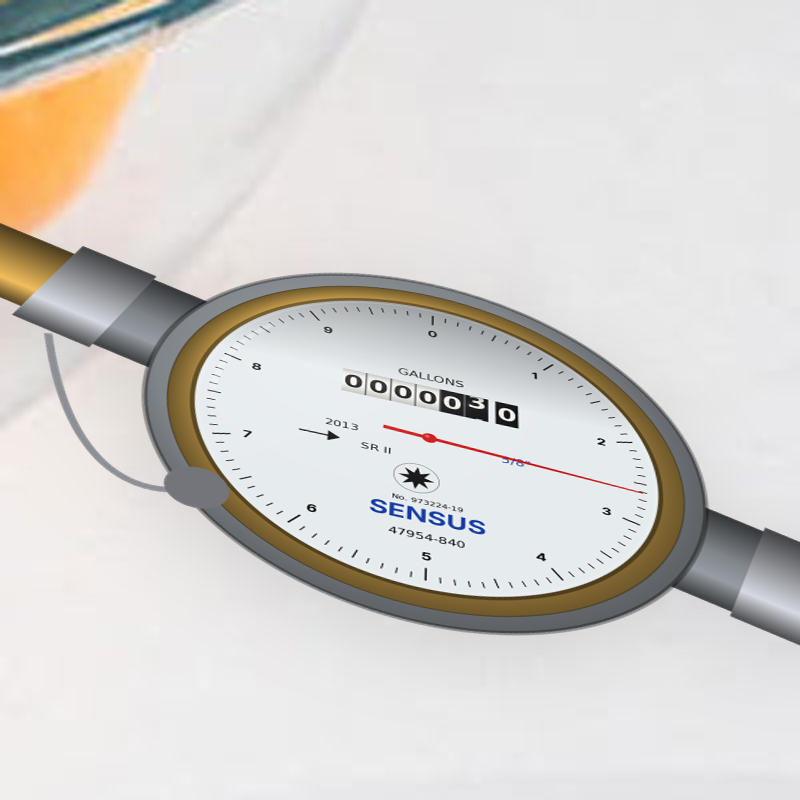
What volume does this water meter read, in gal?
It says 32.6 gal
